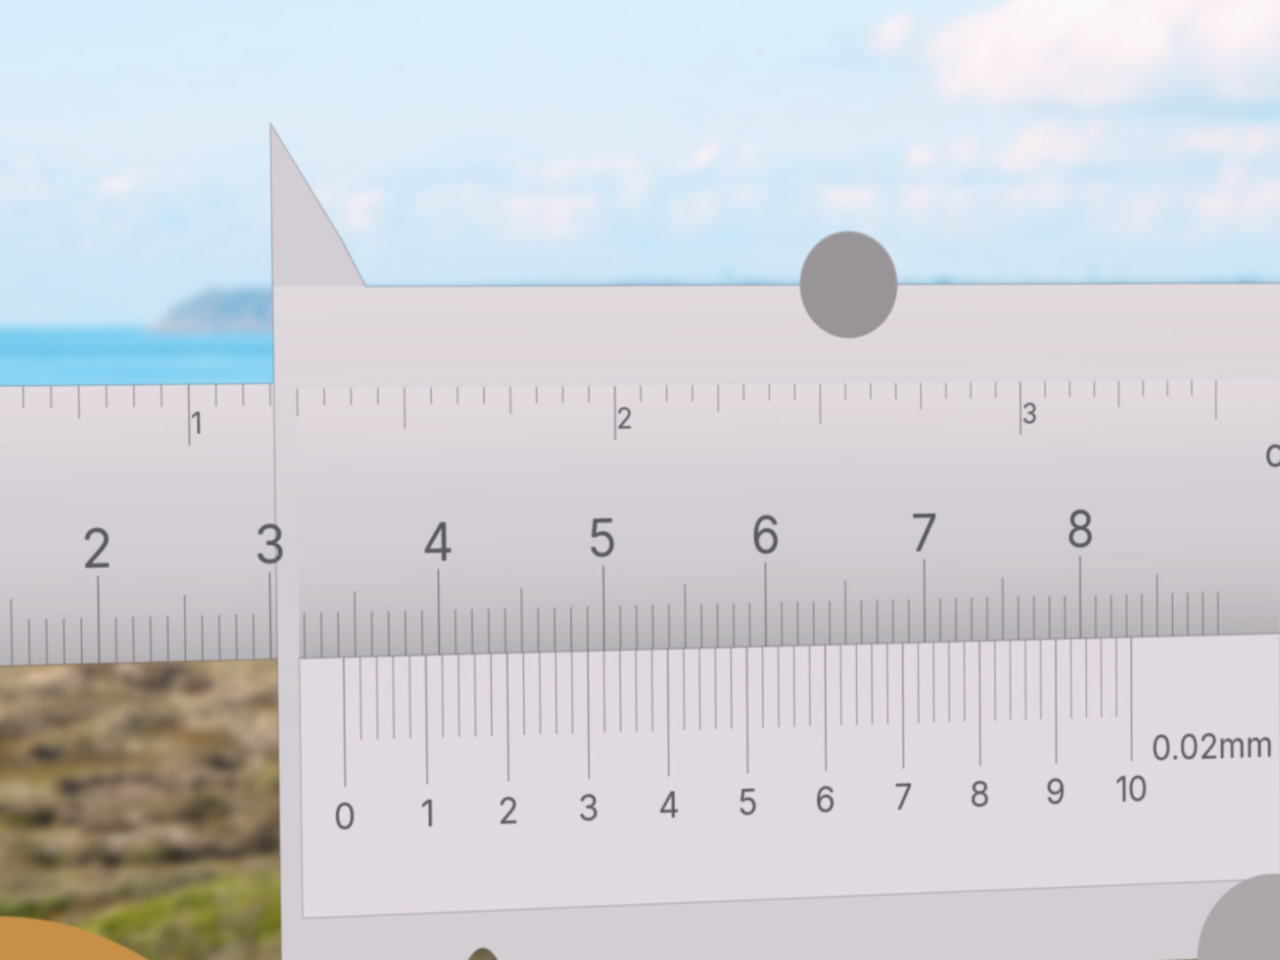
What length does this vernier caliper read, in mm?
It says 34.3 mm
